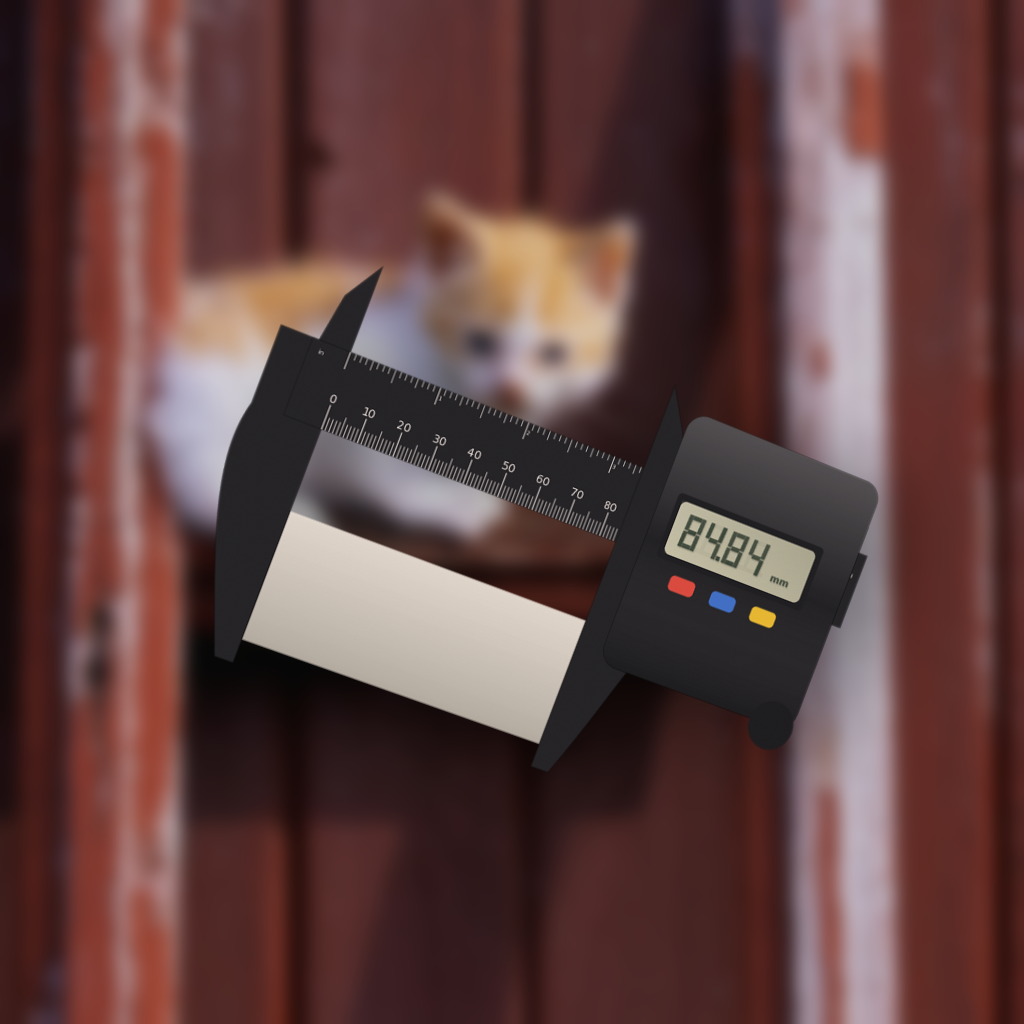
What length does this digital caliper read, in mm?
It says 84.84 mm
